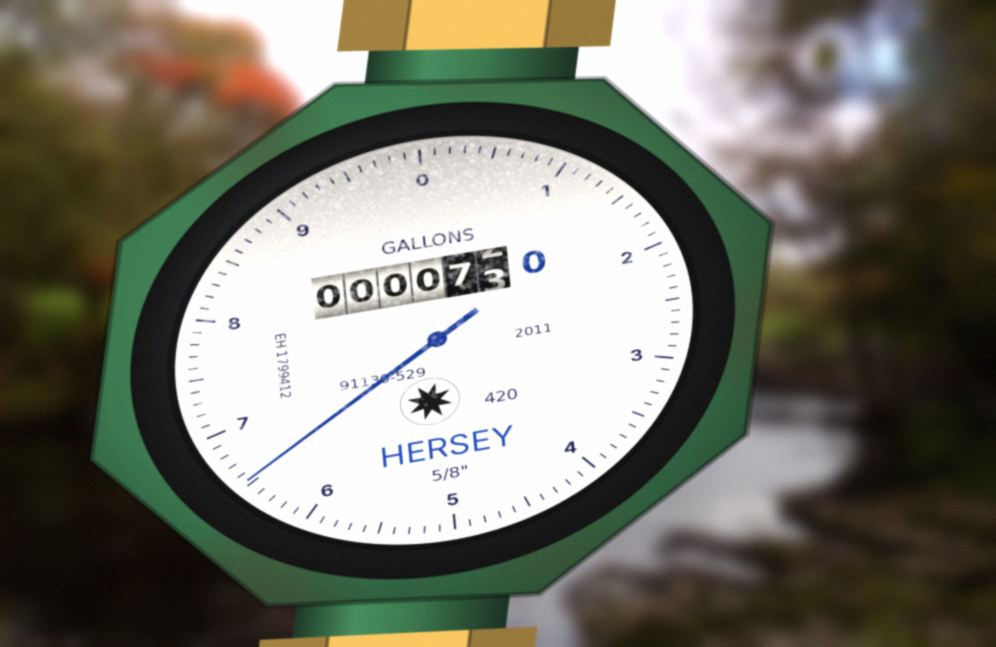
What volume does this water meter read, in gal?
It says 726.5 gal
